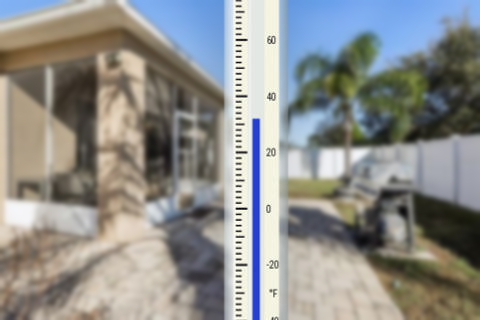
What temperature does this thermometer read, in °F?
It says 32 °F
